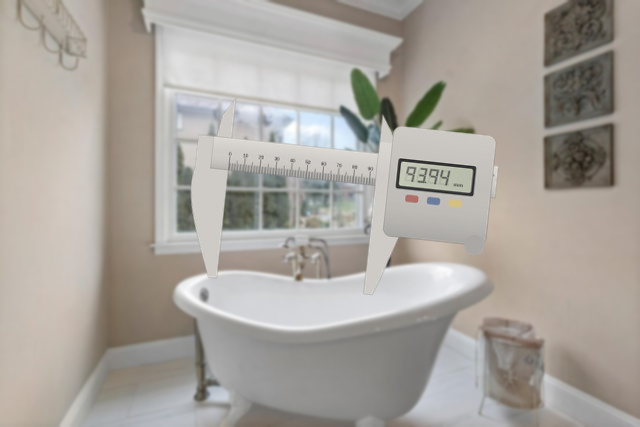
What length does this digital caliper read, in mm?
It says 93.94 mm
